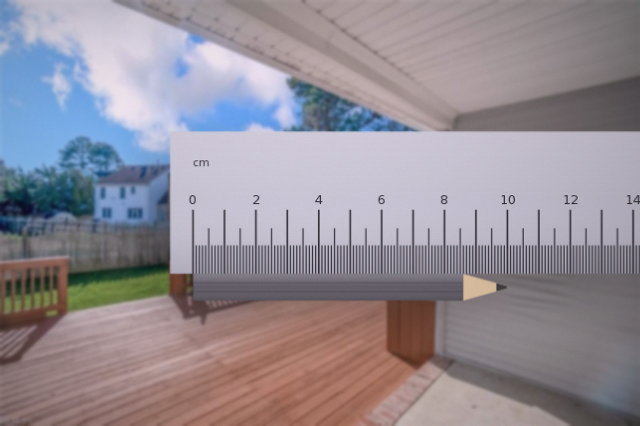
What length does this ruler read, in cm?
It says 10 cm
